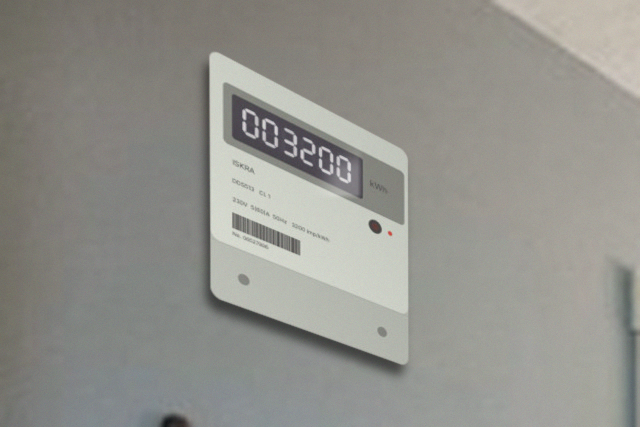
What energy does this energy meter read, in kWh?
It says 3200 kWh
